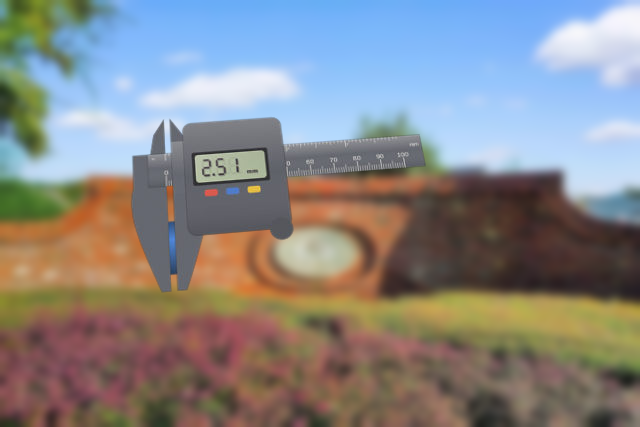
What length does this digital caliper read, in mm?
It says 2.51 mm
